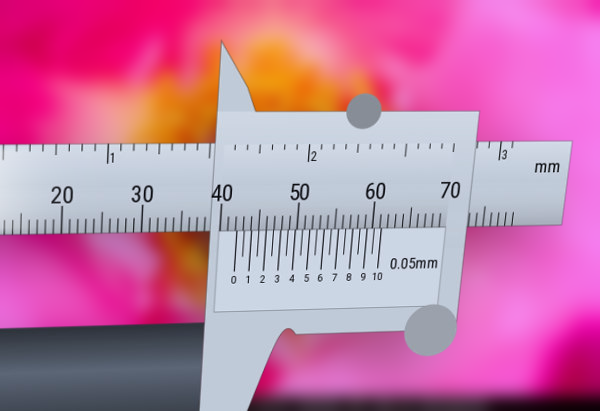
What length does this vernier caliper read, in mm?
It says 42.2 mm
